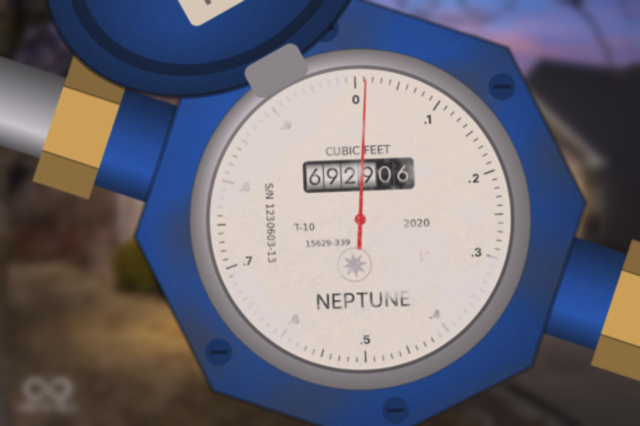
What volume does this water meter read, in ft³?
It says 692906.01 ft³
